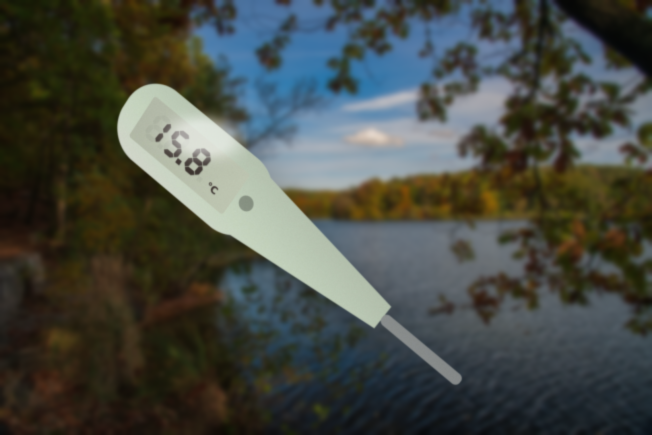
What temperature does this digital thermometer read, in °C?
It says 15.8 °C
